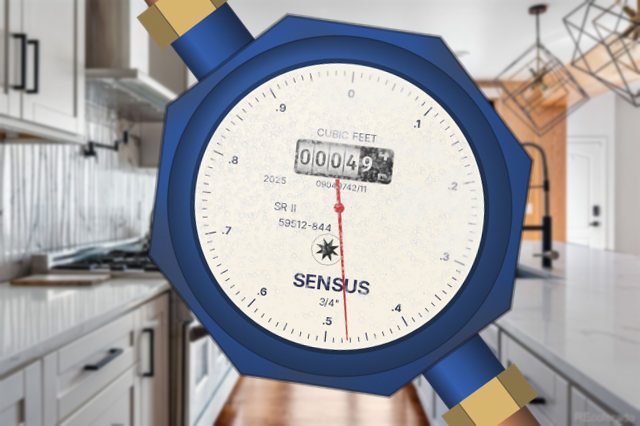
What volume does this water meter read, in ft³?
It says 494.47 ft³
